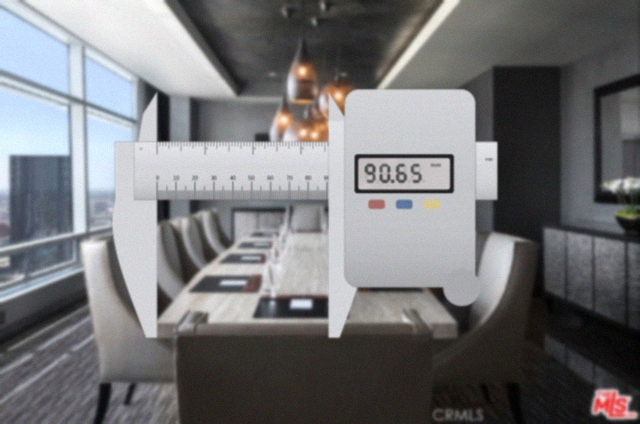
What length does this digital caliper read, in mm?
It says 90.65 mm
